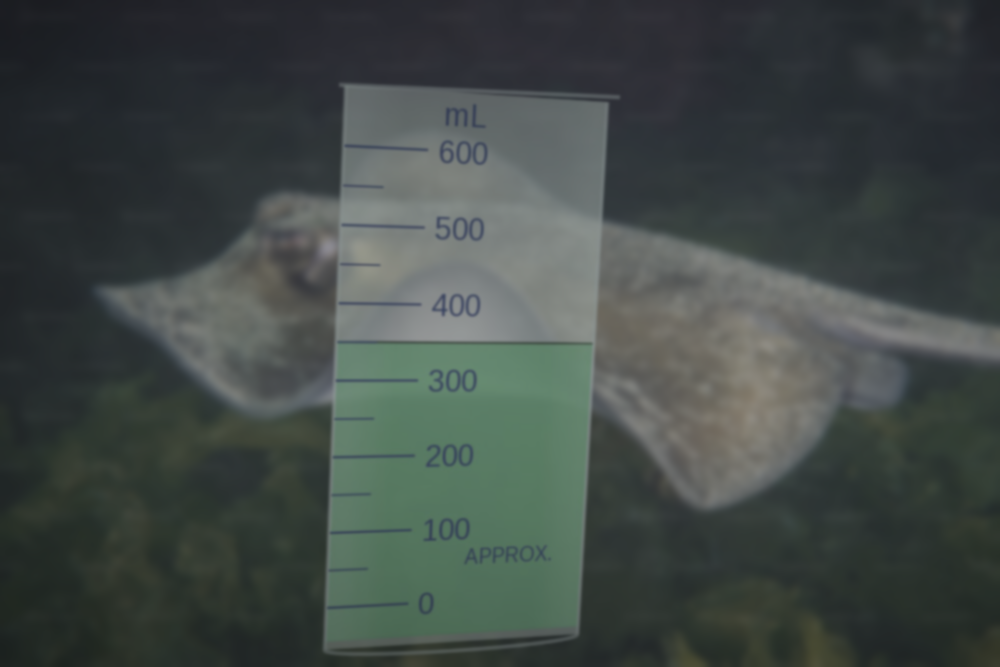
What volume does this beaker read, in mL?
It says 350 mL
